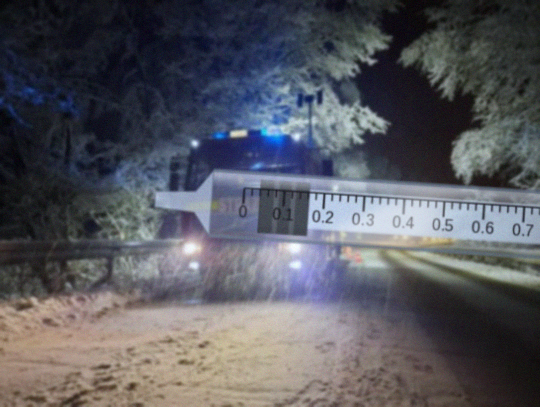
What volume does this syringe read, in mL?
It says 0.04 mL
